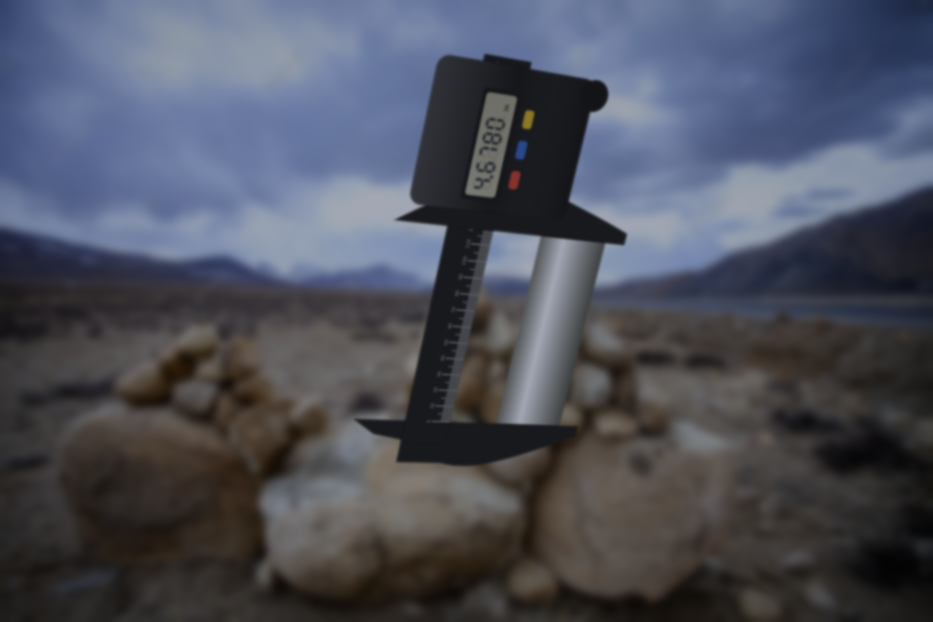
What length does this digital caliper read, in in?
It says 4.6780 in
